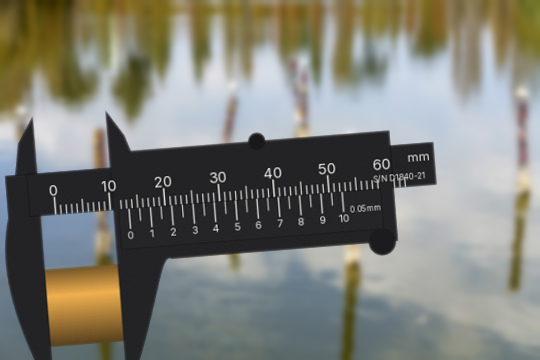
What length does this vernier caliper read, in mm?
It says 13.4 mm
